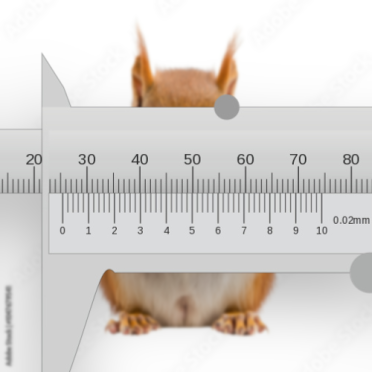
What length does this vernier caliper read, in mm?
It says 25.4 mm
